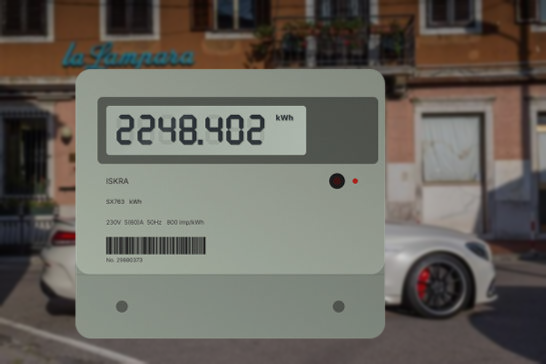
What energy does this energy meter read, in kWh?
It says 2248.402 kWh
